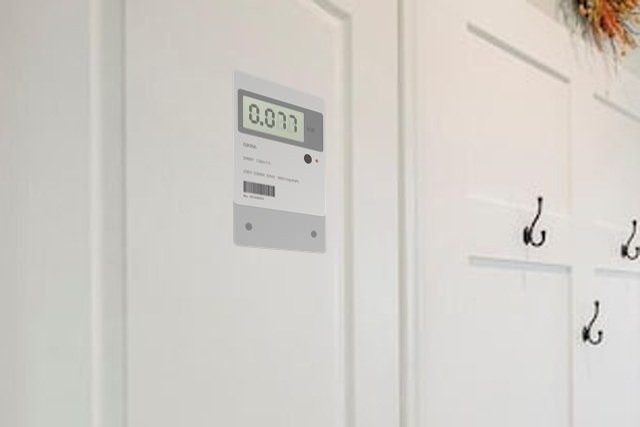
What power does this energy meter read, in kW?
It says 0.077 kW
